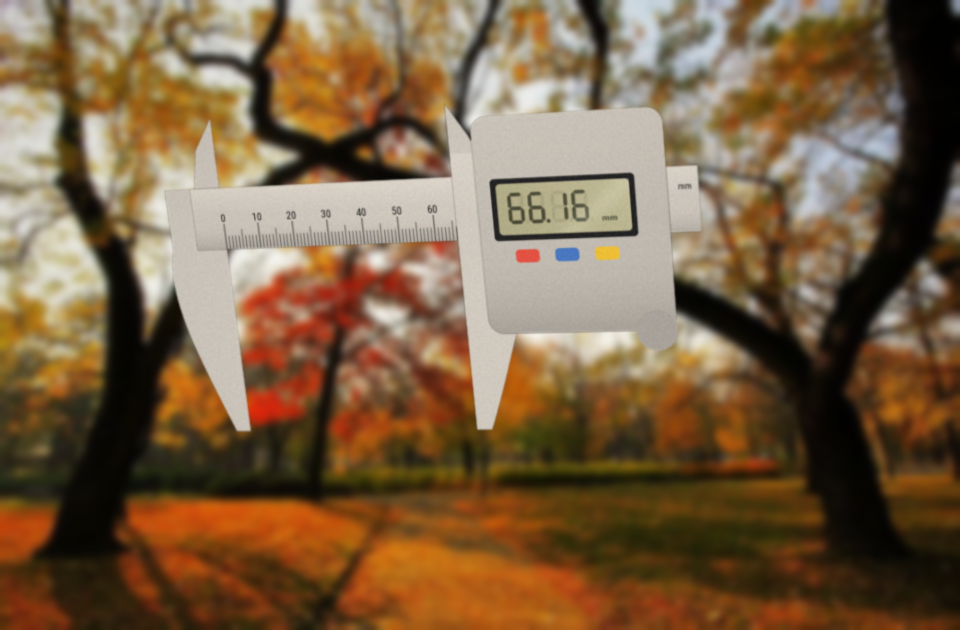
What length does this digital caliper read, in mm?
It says 66.16 mm
